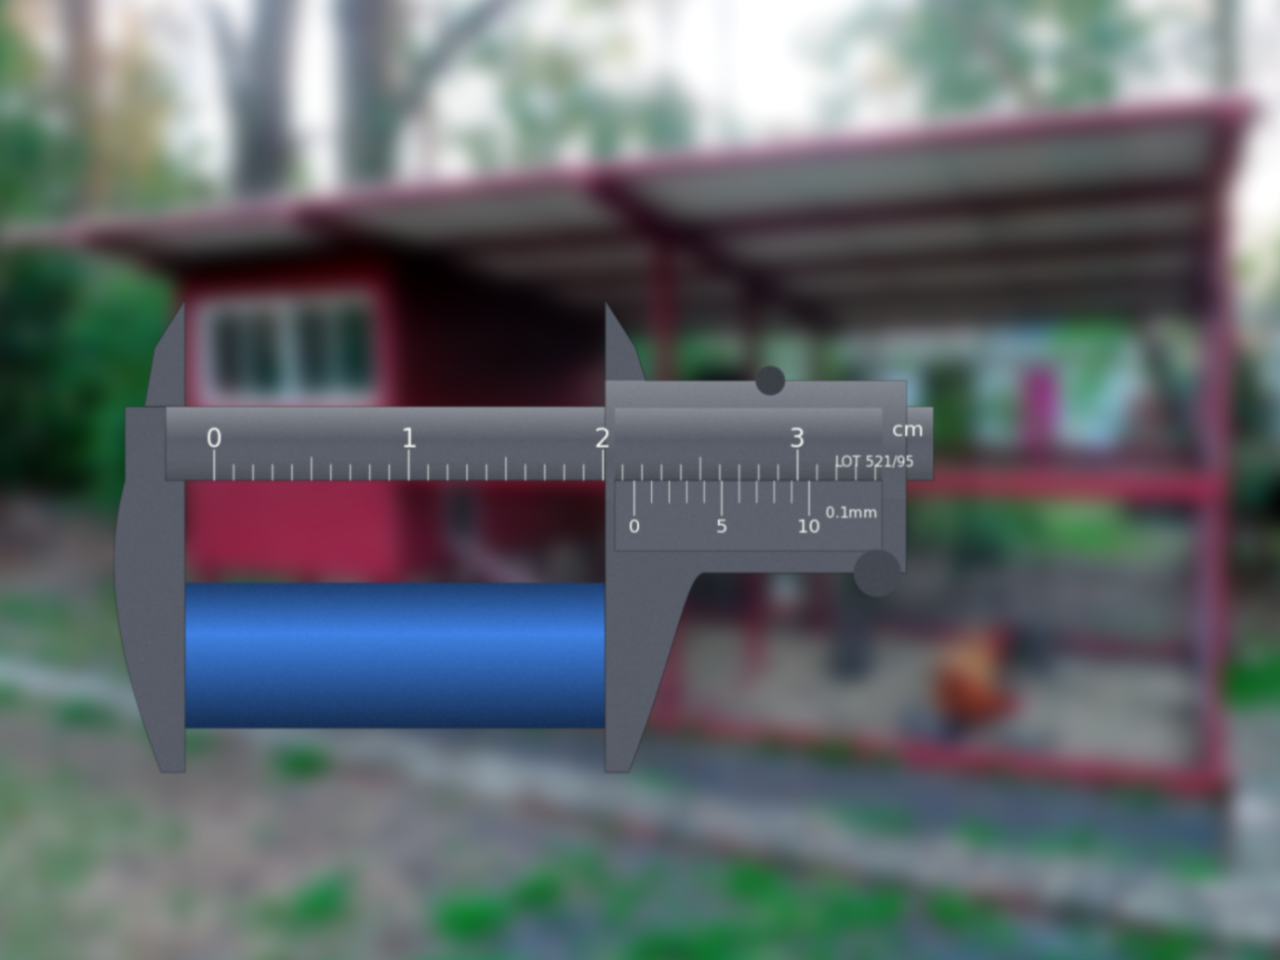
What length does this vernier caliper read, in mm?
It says 21.6 mm
